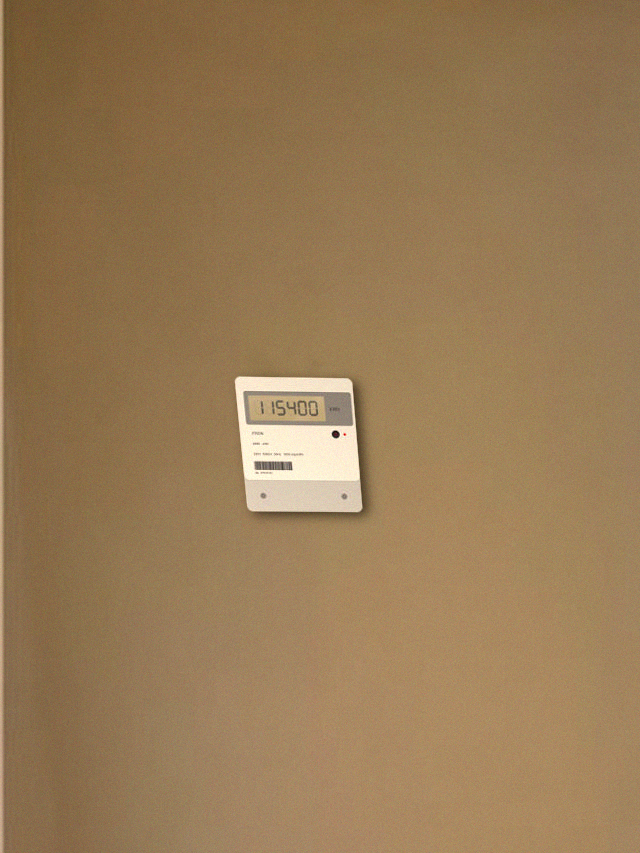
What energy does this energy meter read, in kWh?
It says 115400 kWh
